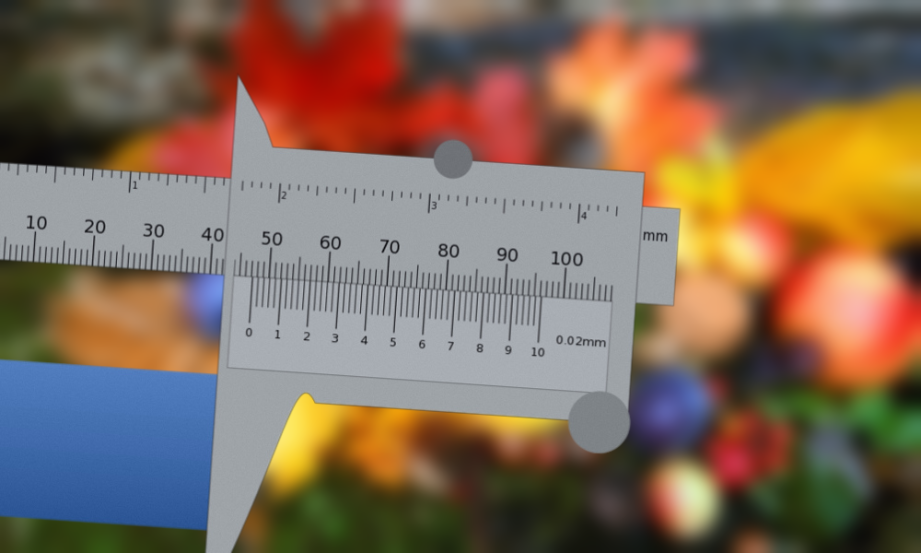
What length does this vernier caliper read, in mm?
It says 47.2 mm
